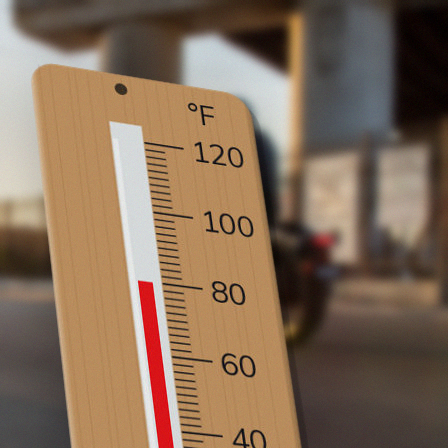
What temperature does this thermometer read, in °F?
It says 80 °F
